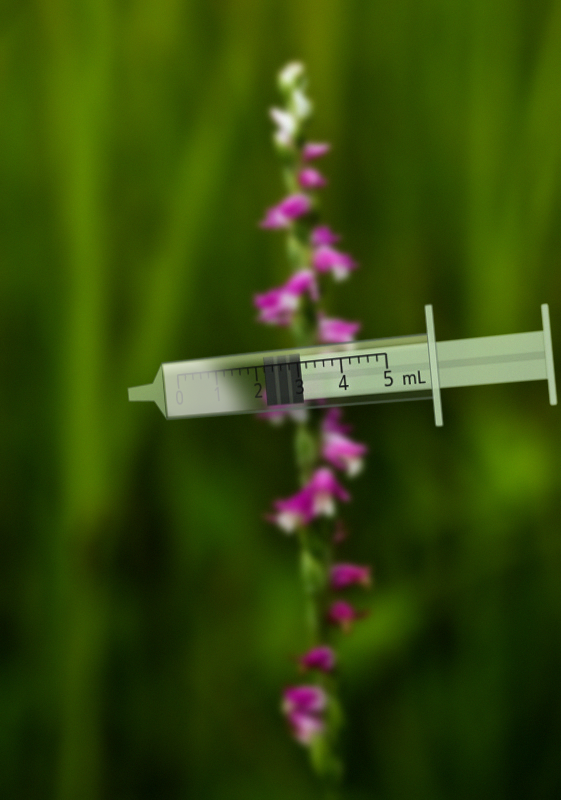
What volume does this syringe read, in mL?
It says 2.2 mL
